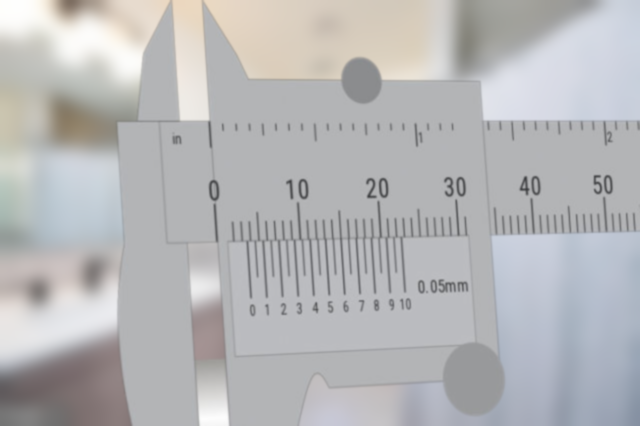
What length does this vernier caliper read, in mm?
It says 3.6 mm
